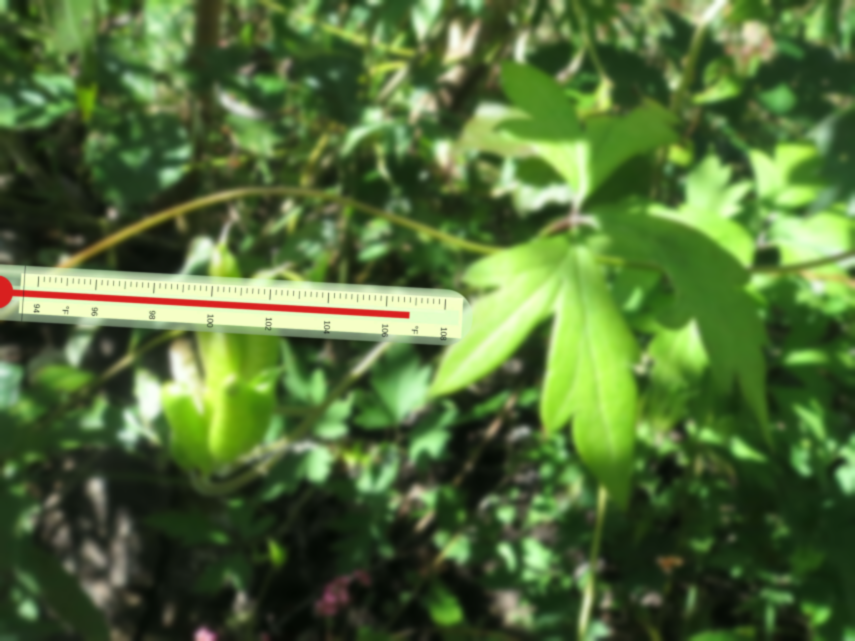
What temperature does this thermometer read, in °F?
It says 106.8 °F
